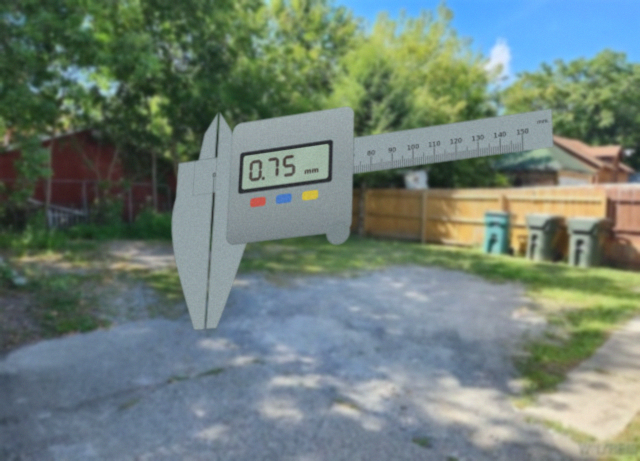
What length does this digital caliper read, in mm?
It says 0.75 mm
